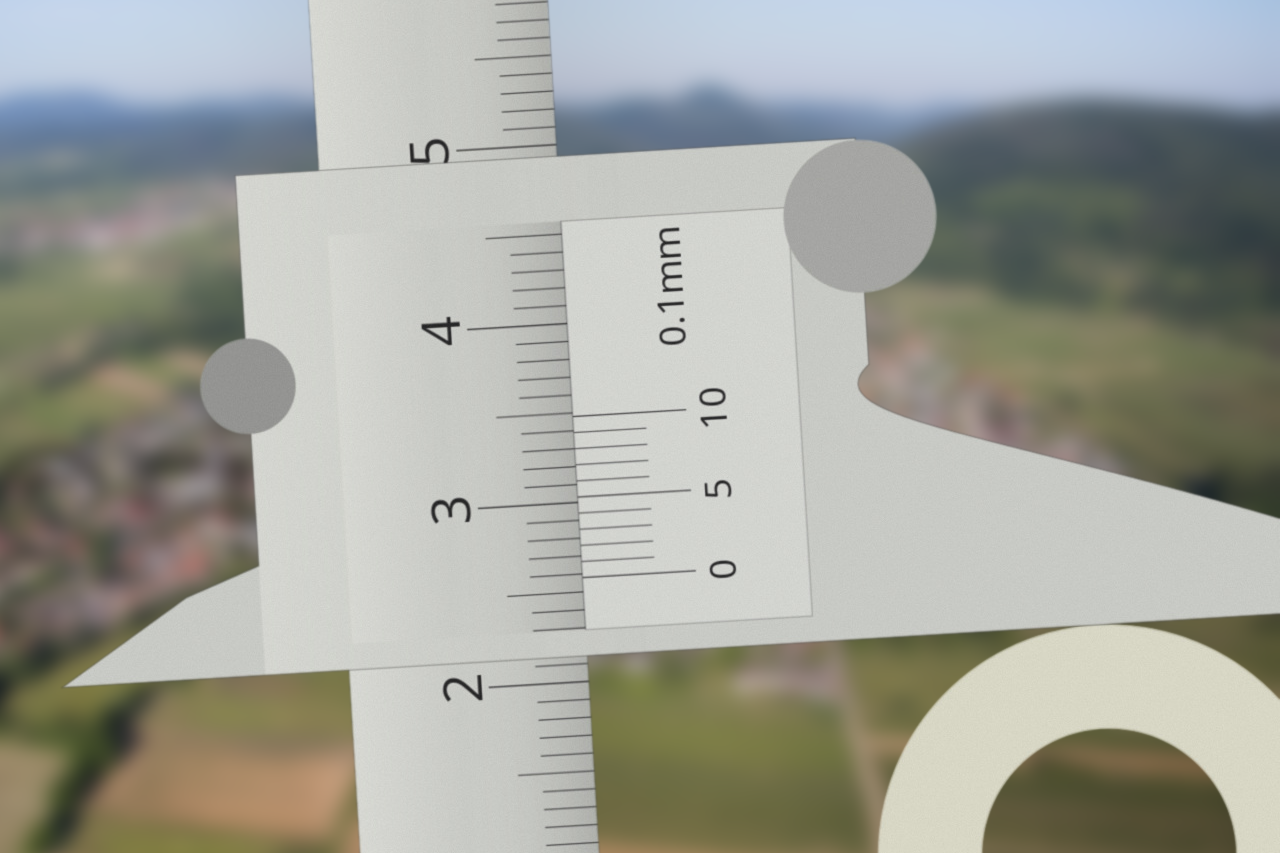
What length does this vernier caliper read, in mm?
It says 25.8 mm
